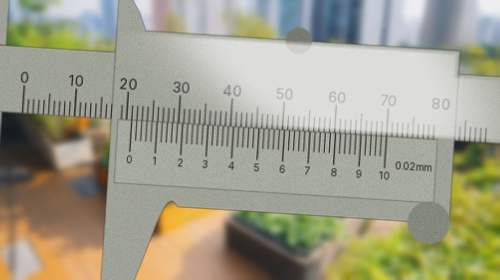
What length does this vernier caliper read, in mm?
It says 21.0 mm
